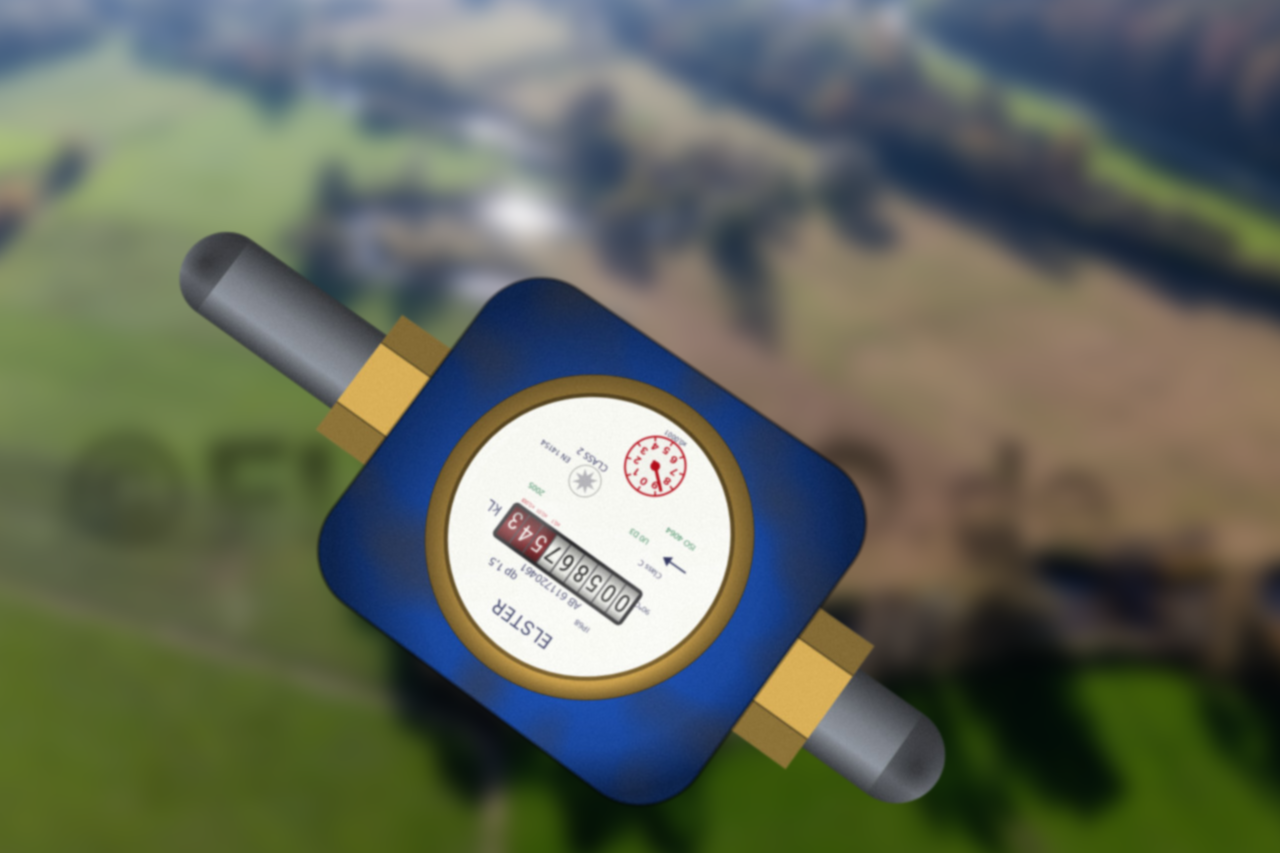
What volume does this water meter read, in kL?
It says 5867.5428 kL
